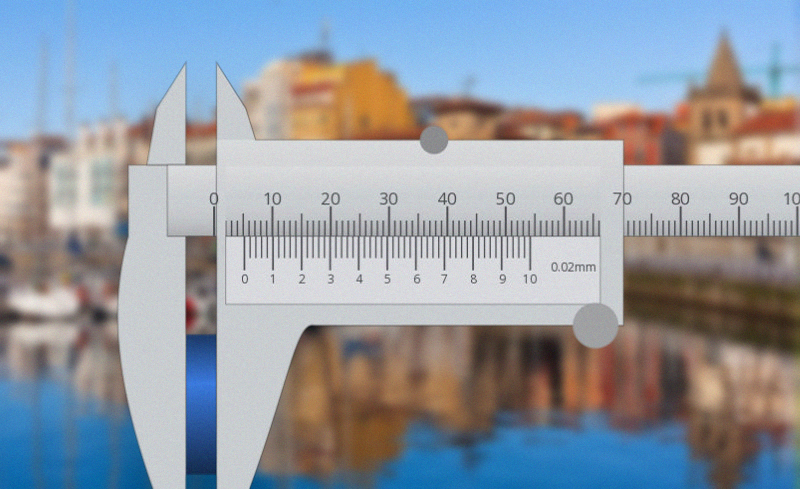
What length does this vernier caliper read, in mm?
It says 5.2 mm
